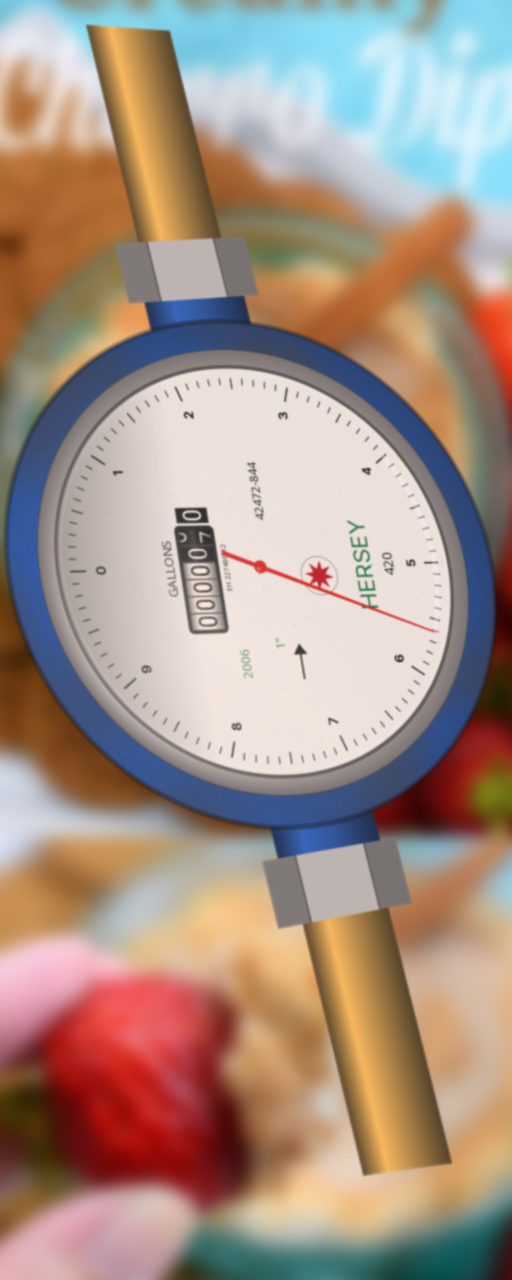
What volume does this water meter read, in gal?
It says 65.6 gal
